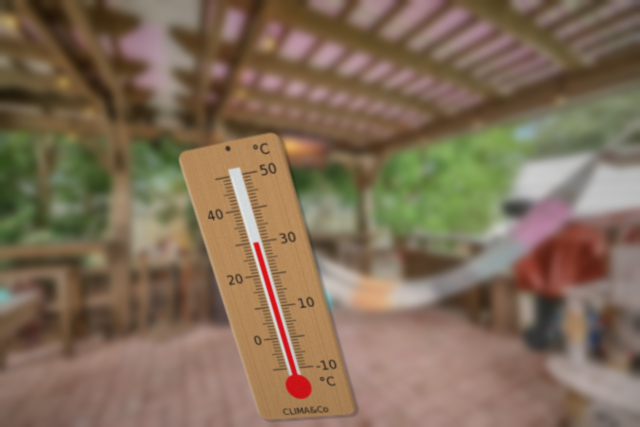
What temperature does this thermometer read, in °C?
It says 30 °C
